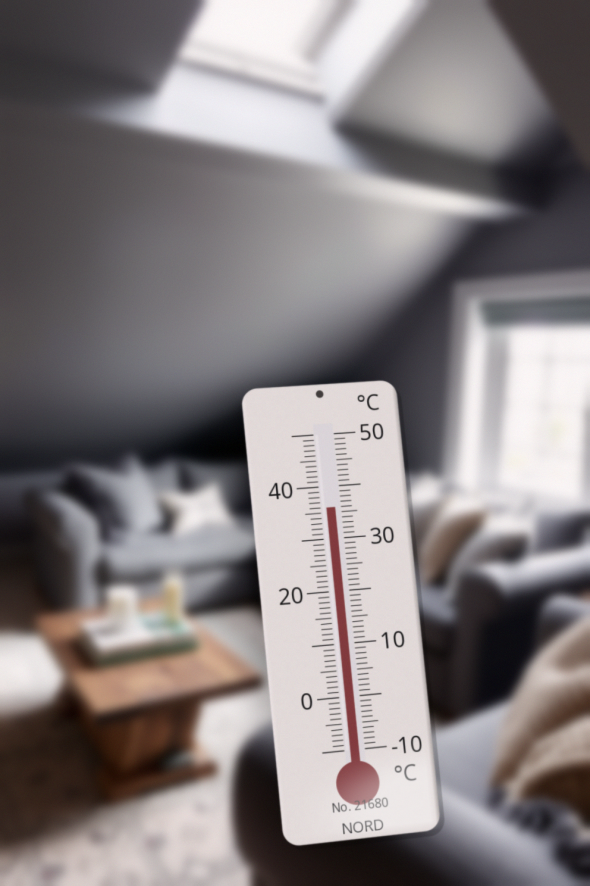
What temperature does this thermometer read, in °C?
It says 36 °C
